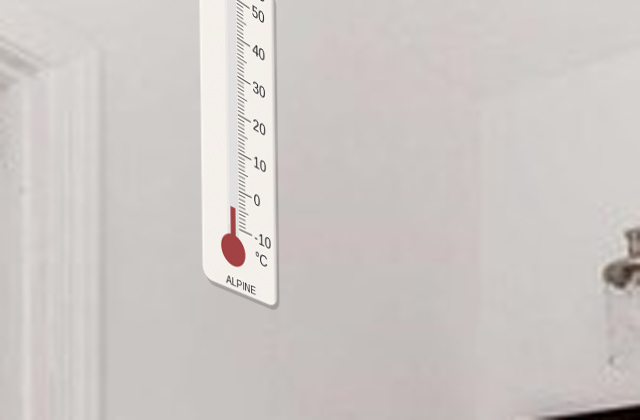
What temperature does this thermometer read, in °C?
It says -5 °C
